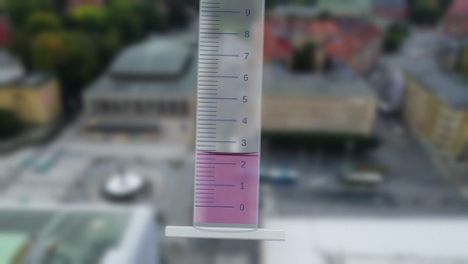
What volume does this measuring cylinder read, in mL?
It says 2.4 mL
